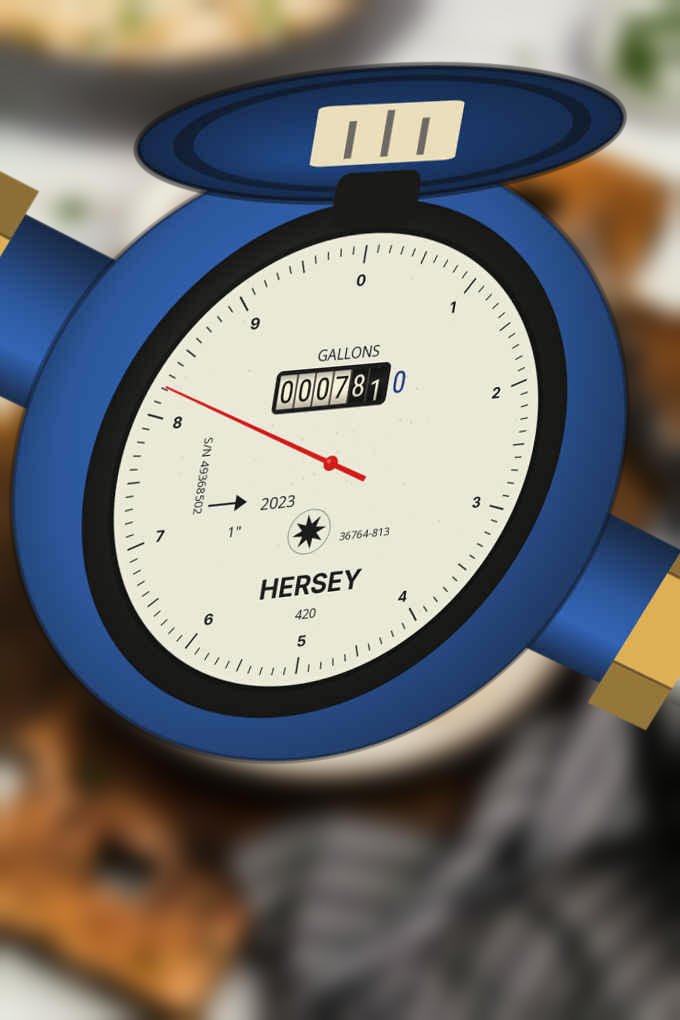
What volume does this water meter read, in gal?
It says 7808.2 gal
